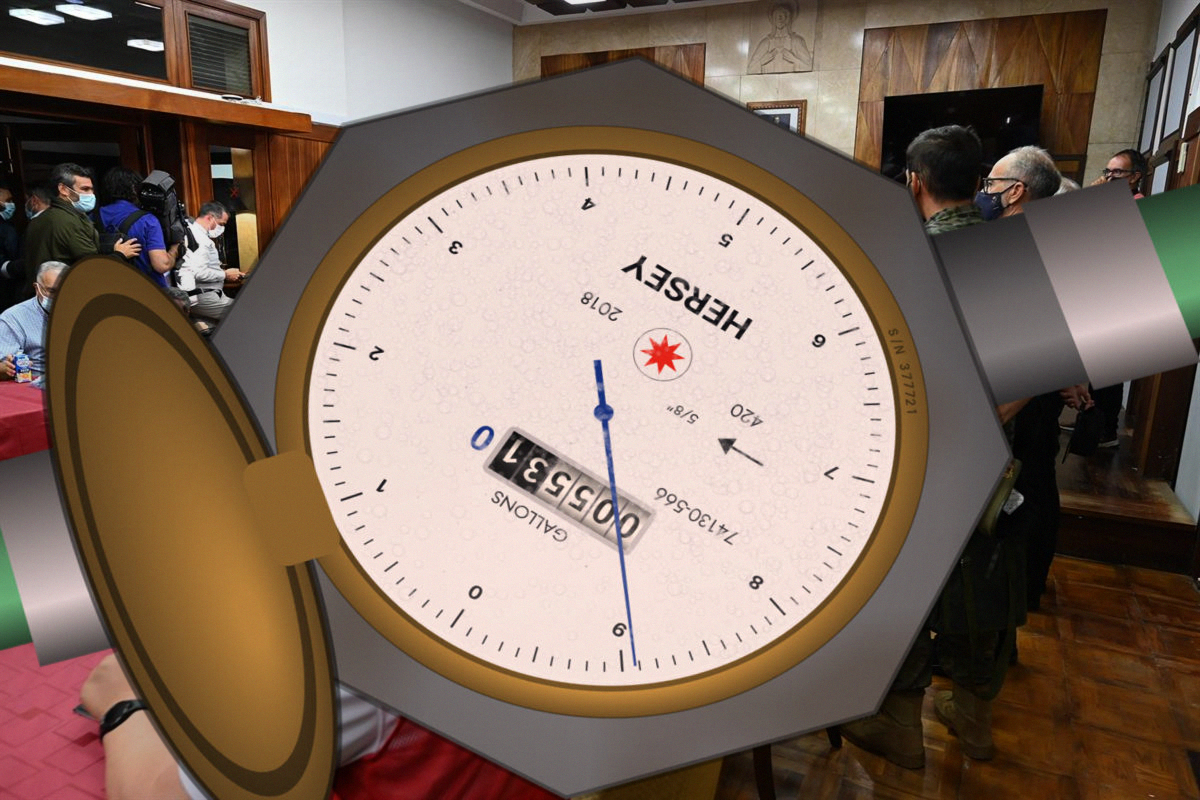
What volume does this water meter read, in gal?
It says 55308.9 gal
